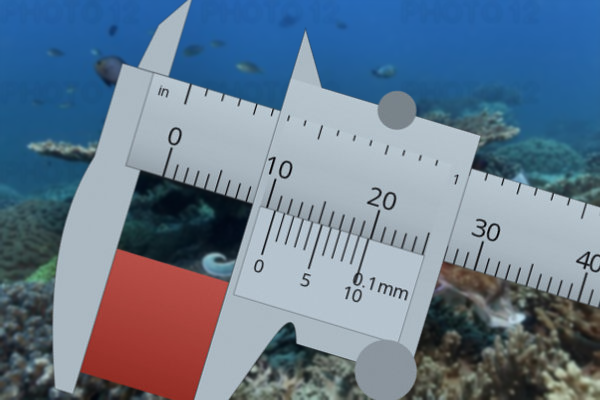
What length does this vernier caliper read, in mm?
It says 10.8 mm
